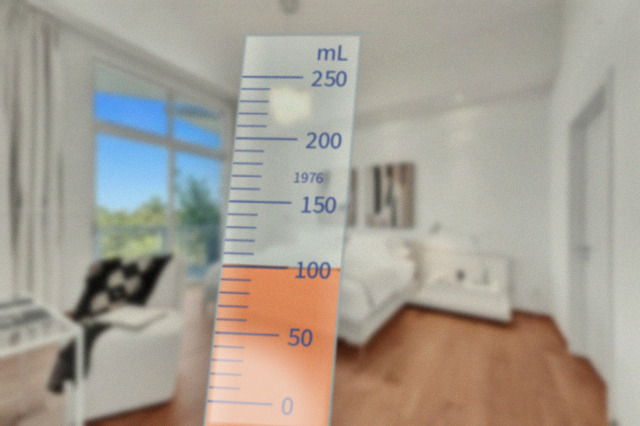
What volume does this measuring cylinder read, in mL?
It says 100 mL
